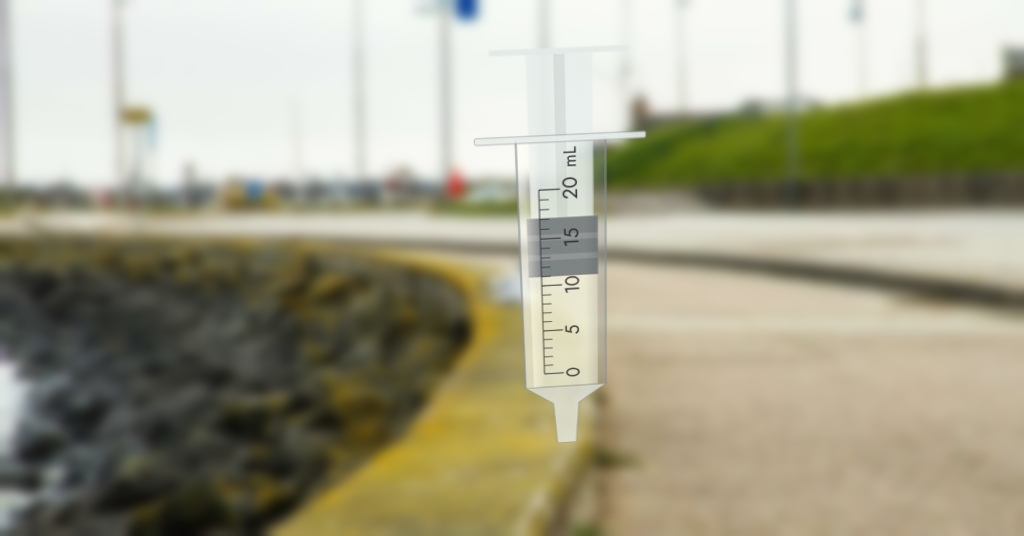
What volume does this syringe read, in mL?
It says 11 mL
